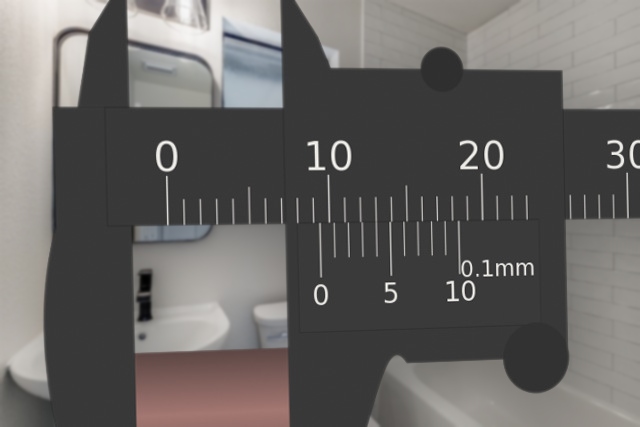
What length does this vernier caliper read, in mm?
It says 9.4 mm
